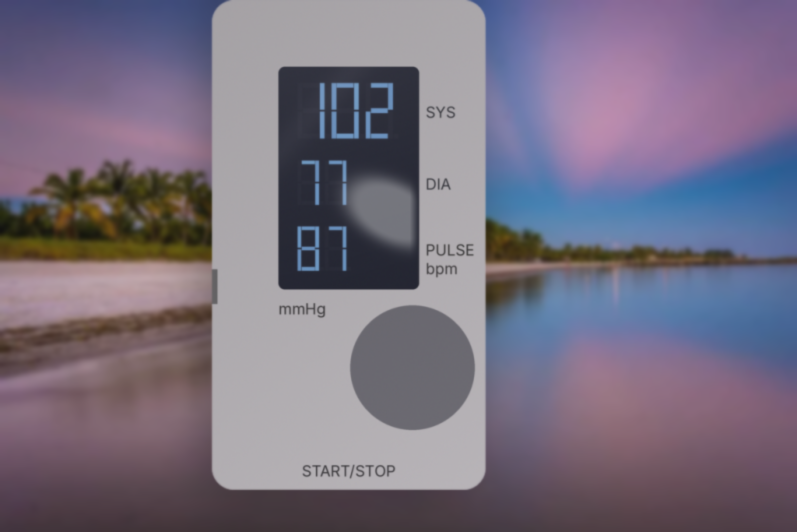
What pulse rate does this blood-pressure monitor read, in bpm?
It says 87 bpm
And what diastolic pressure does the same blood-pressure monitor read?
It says 77 mmHg
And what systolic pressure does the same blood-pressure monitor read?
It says 102 mmHg
